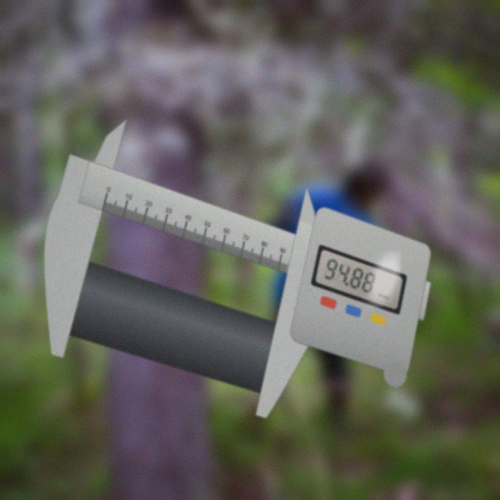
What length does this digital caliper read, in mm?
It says 94.88 mm
